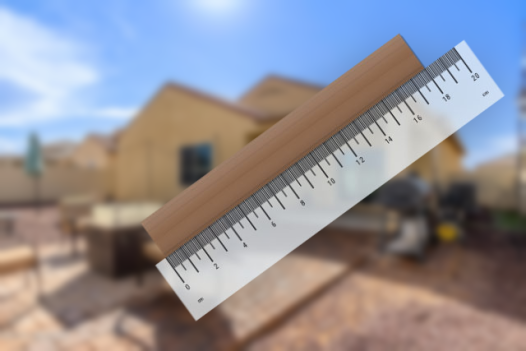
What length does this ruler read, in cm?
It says 18 cm
